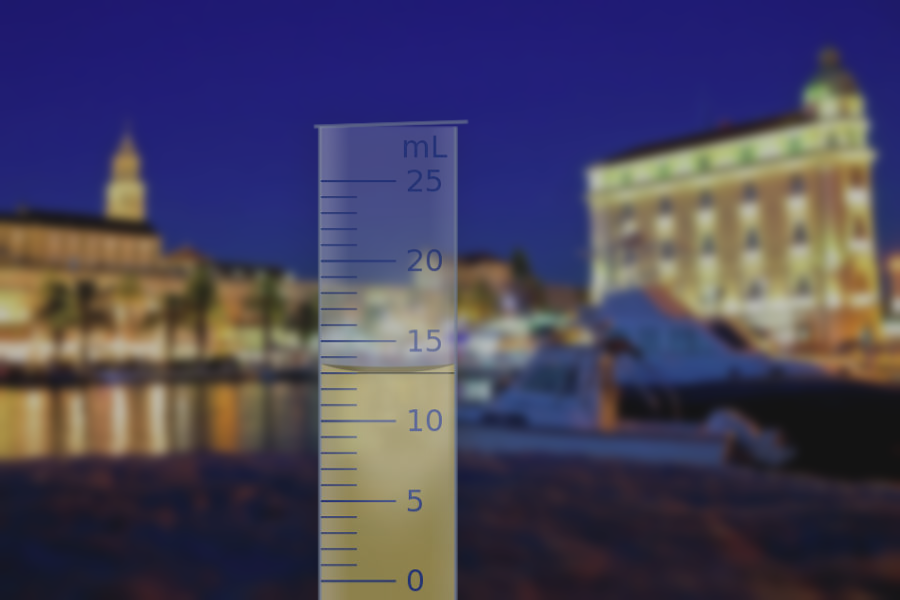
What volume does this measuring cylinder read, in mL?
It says 13 mL
